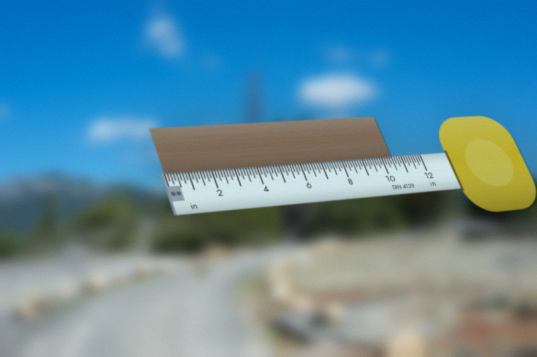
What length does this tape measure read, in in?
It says 10.5 in
